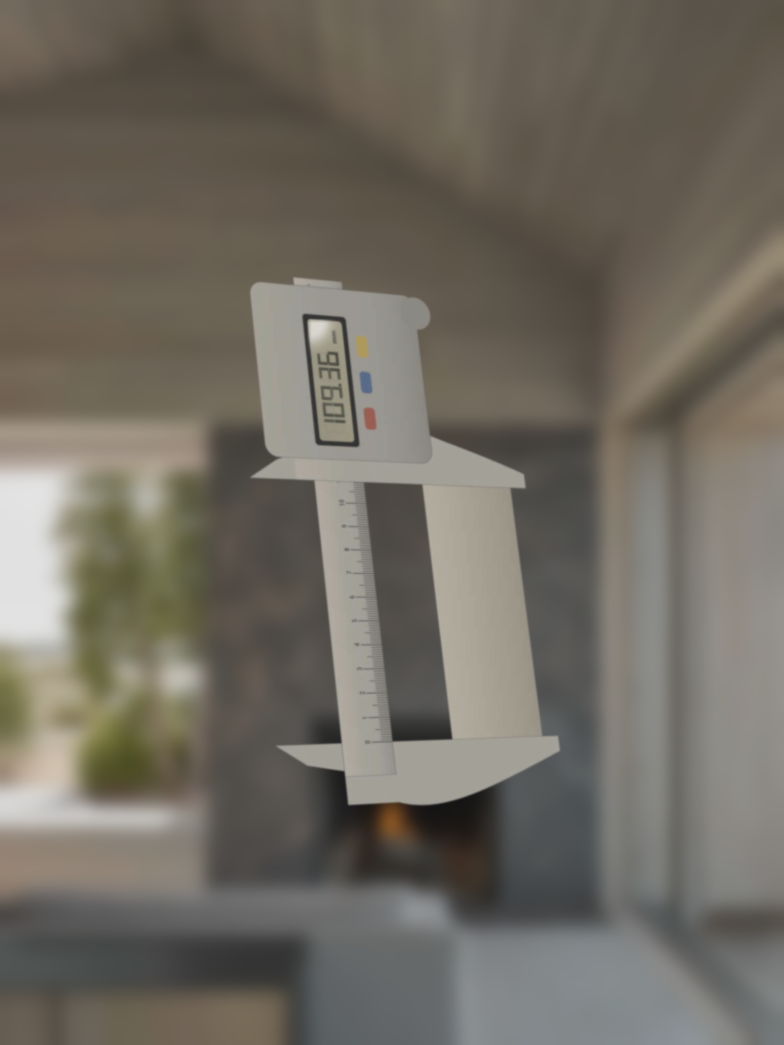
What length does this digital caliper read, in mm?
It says 109.36 mm
